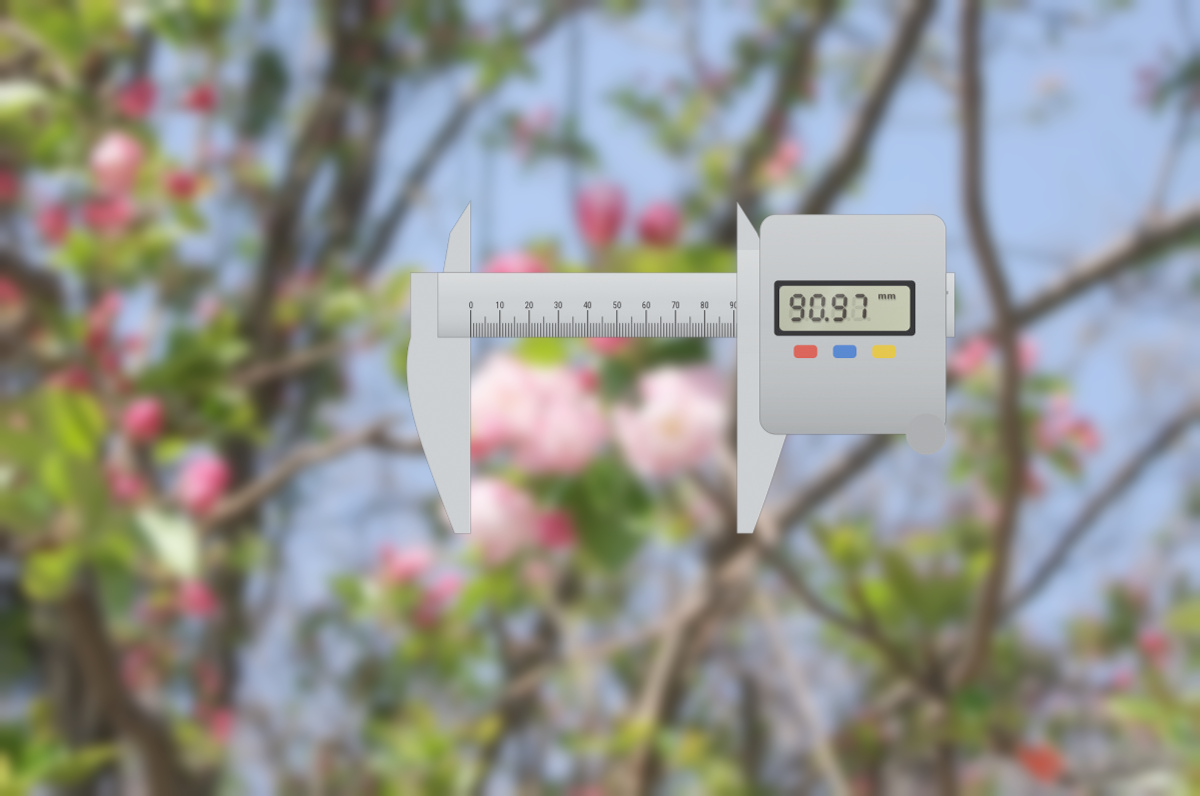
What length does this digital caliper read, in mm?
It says 90.97 mm
